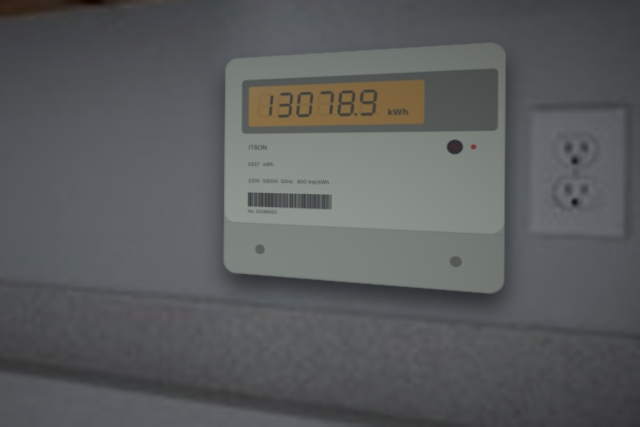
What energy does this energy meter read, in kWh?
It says 13078.9 kWh
